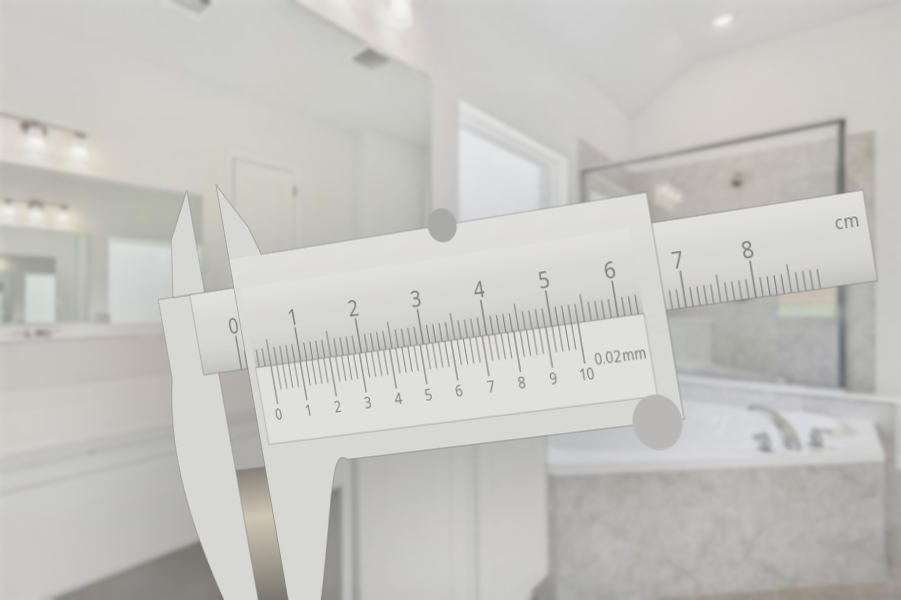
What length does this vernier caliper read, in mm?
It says 5.0 mm
